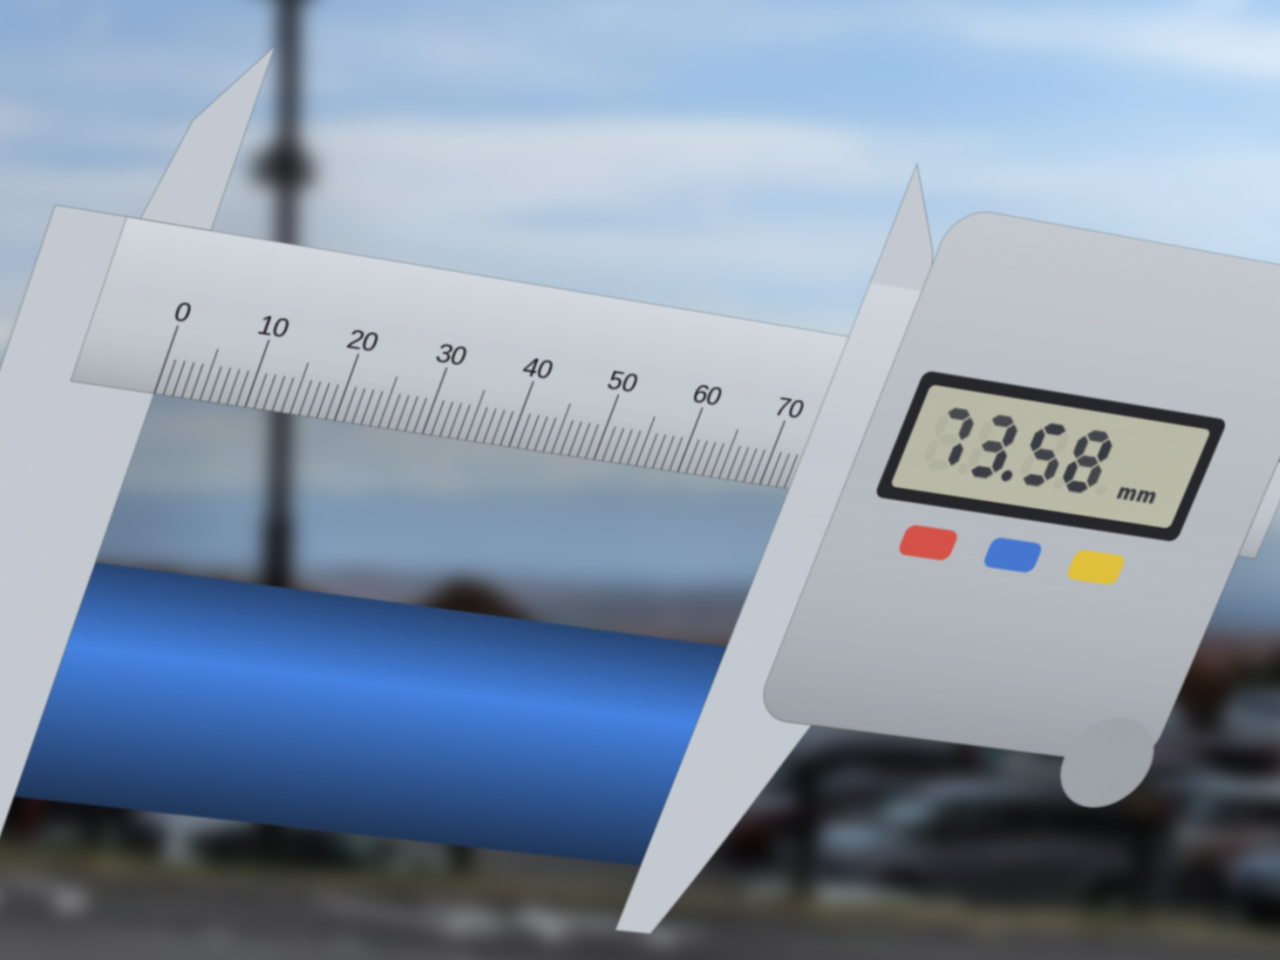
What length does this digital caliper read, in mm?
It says 73.58 mm
